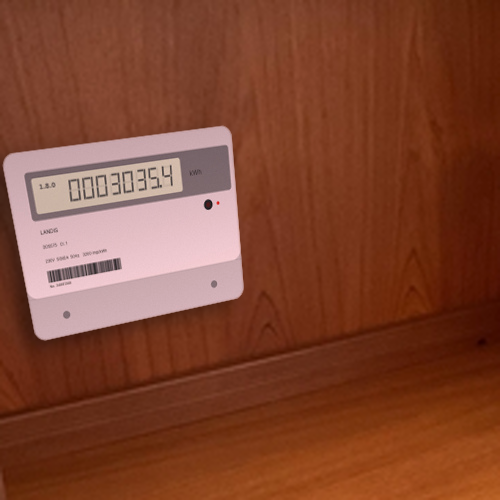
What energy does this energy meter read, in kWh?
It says 3035.4 kWh
